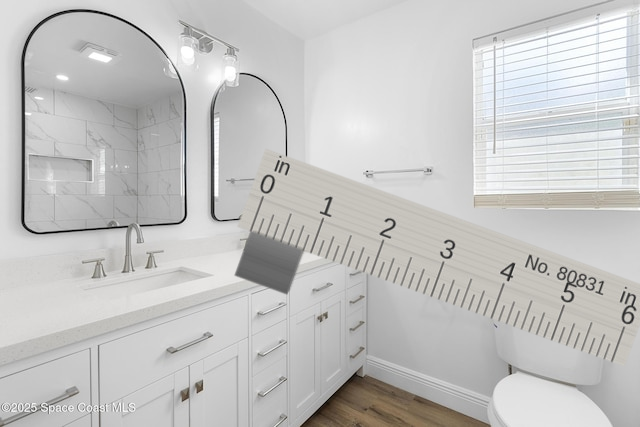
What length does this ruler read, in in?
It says 0.875 in
